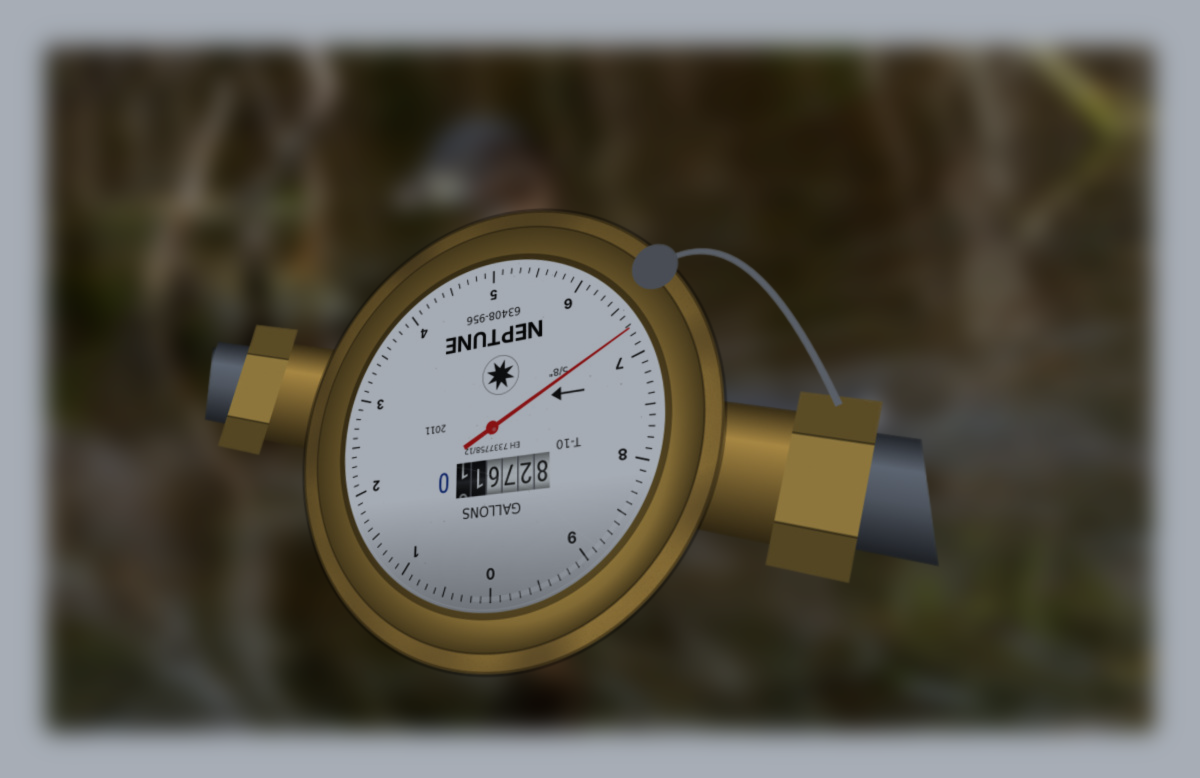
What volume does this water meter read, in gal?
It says 8276106.7 gal
